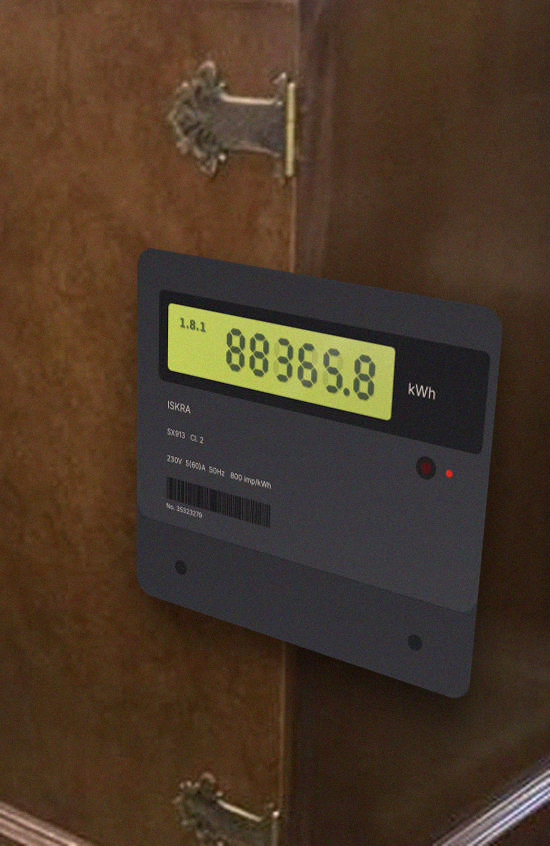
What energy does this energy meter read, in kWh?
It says 88365.8 kWh
